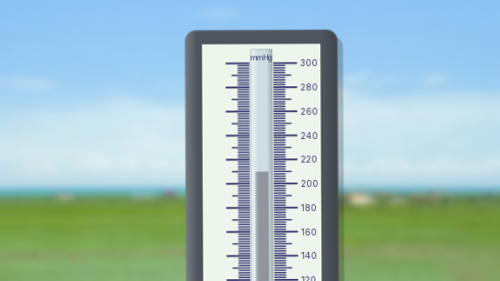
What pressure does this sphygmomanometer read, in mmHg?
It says 210 mmHg
